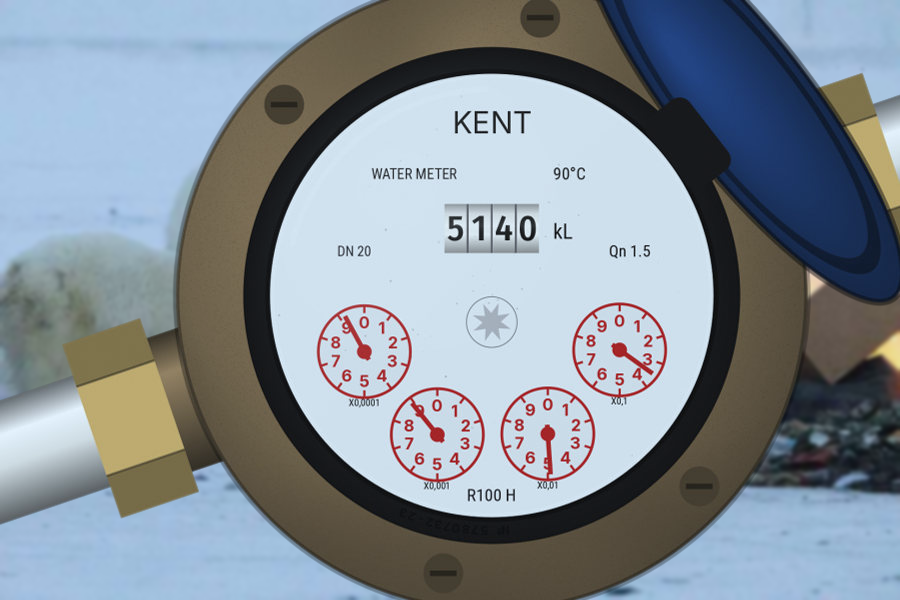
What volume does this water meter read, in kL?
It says 5140.3489 kL
